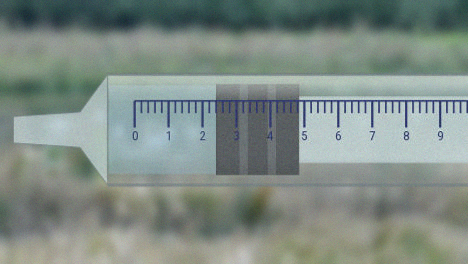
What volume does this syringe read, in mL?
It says 2.4 mL
